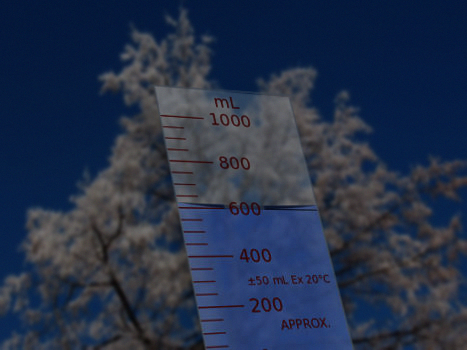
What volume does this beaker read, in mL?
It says 600 mL
